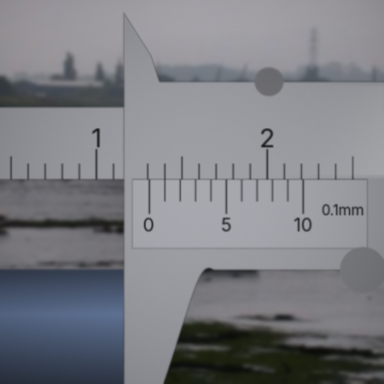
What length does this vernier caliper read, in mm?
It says 13.1 mm
